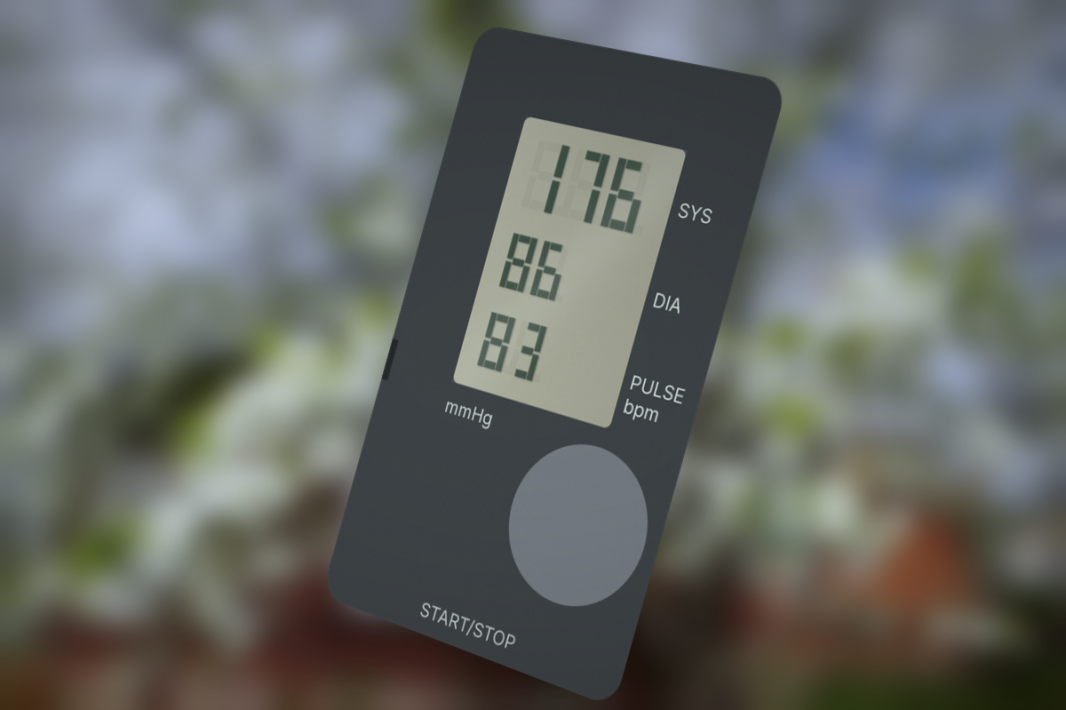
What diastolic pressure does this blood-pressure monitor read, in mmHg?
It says 86 mmHg
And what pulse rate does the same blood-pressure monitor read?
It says 83 bpm
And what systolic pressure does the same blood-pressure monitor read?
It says 176 mmHg
